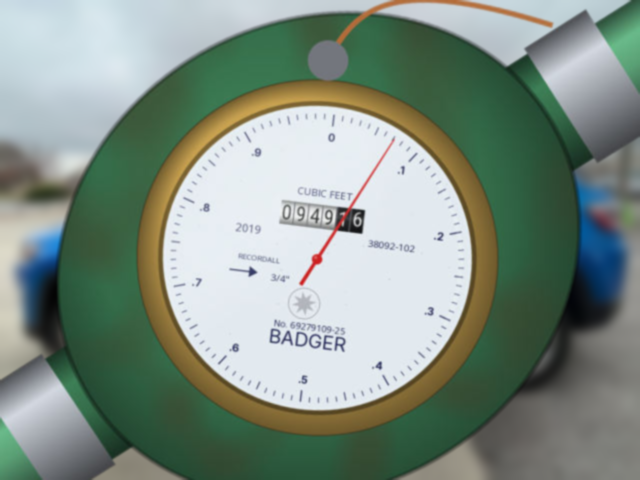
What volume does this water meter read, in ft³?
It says 94916.07 ft³
